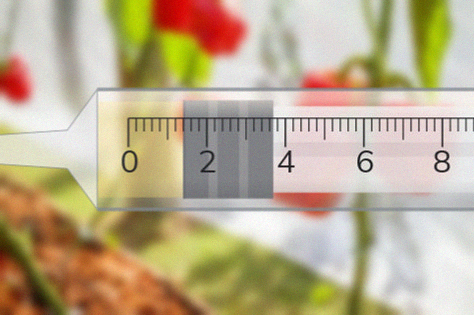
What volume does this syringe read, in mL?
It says 1.4 mL
